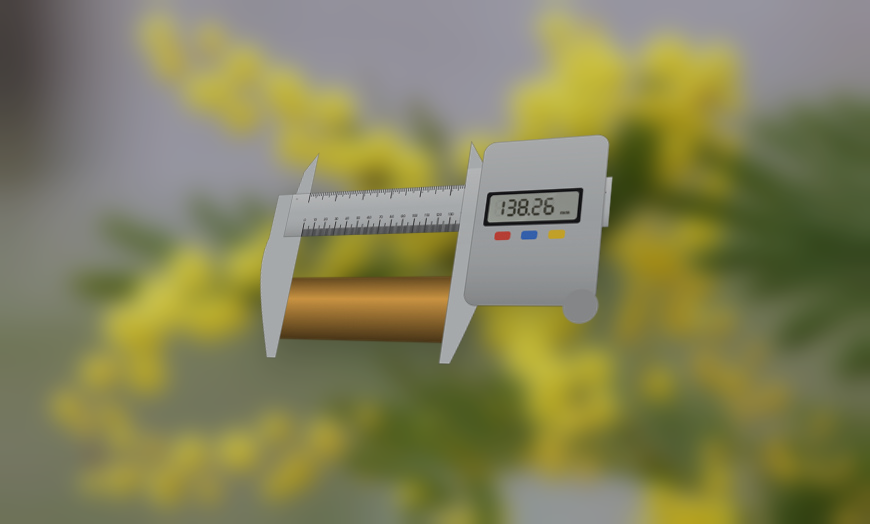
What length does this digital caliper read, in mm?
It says 138.26 mm
